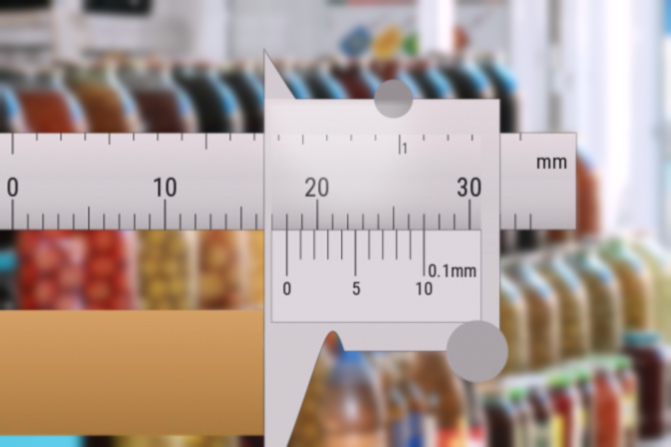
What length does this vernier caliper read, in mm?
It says 18.0 mm
